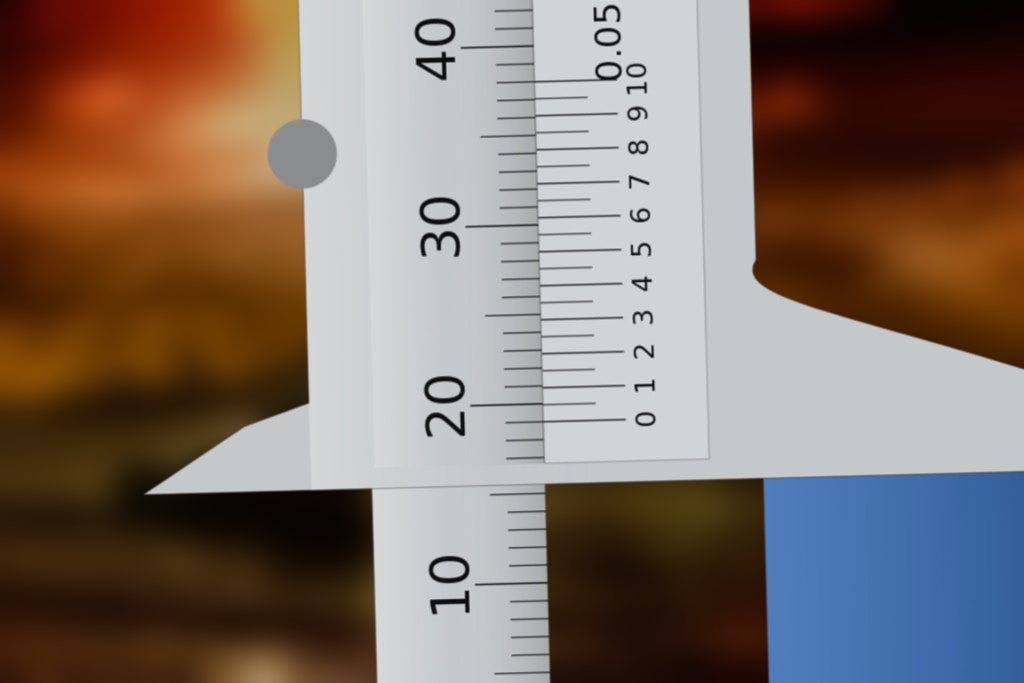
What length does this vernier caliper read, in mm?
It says 19.0 mm
